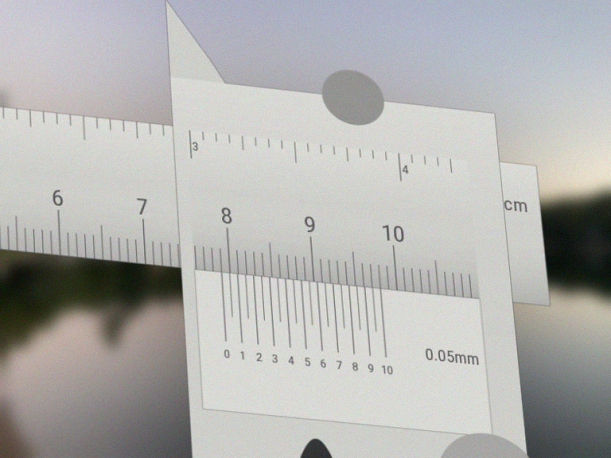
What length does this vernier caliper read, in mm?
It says 79.0 mm
